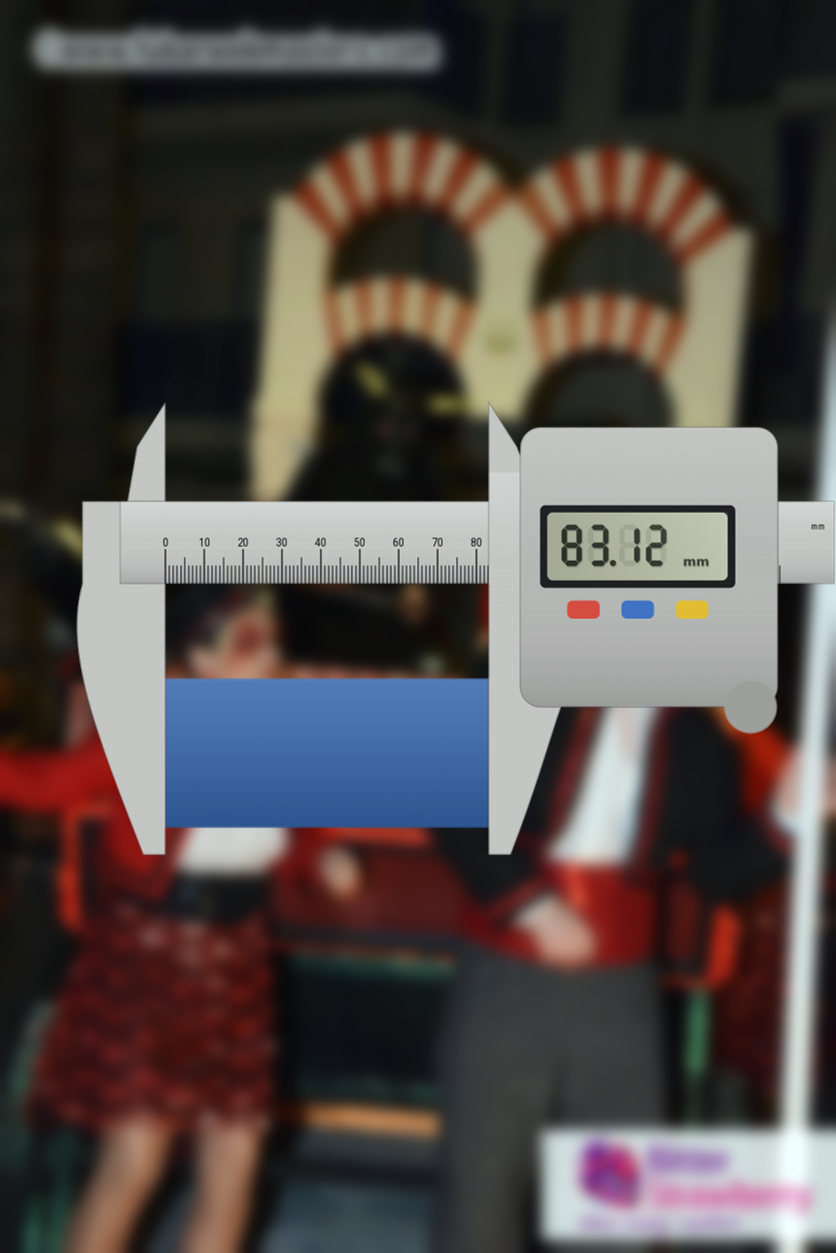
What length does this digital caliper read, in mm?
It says 83.12 mm
